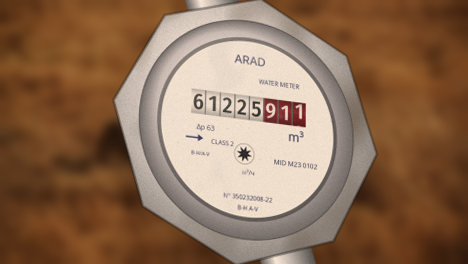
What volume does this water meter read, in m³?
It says 61225.911 m³
